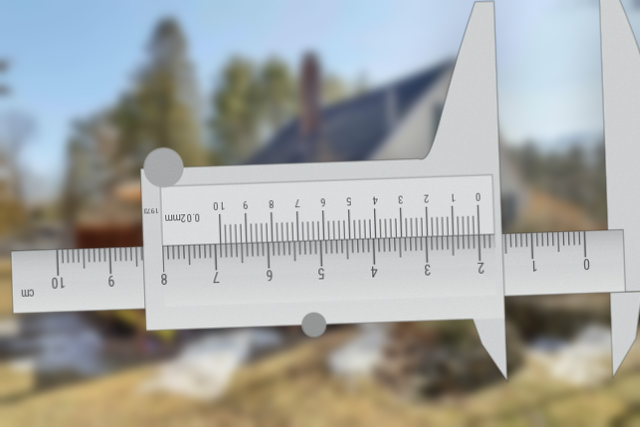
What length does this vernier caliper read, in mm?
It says 20.0 mm
